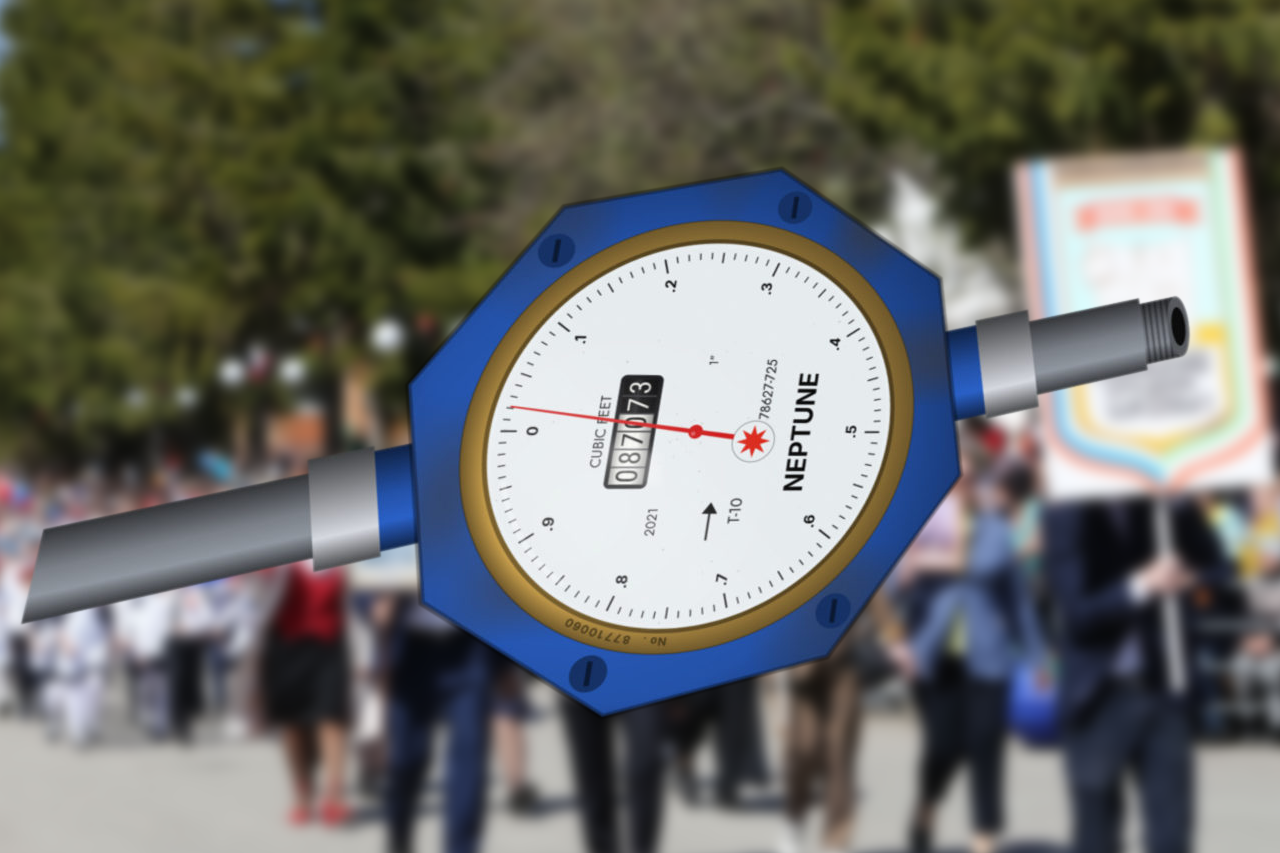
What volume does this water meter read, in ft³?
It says 87073.02 ft³
